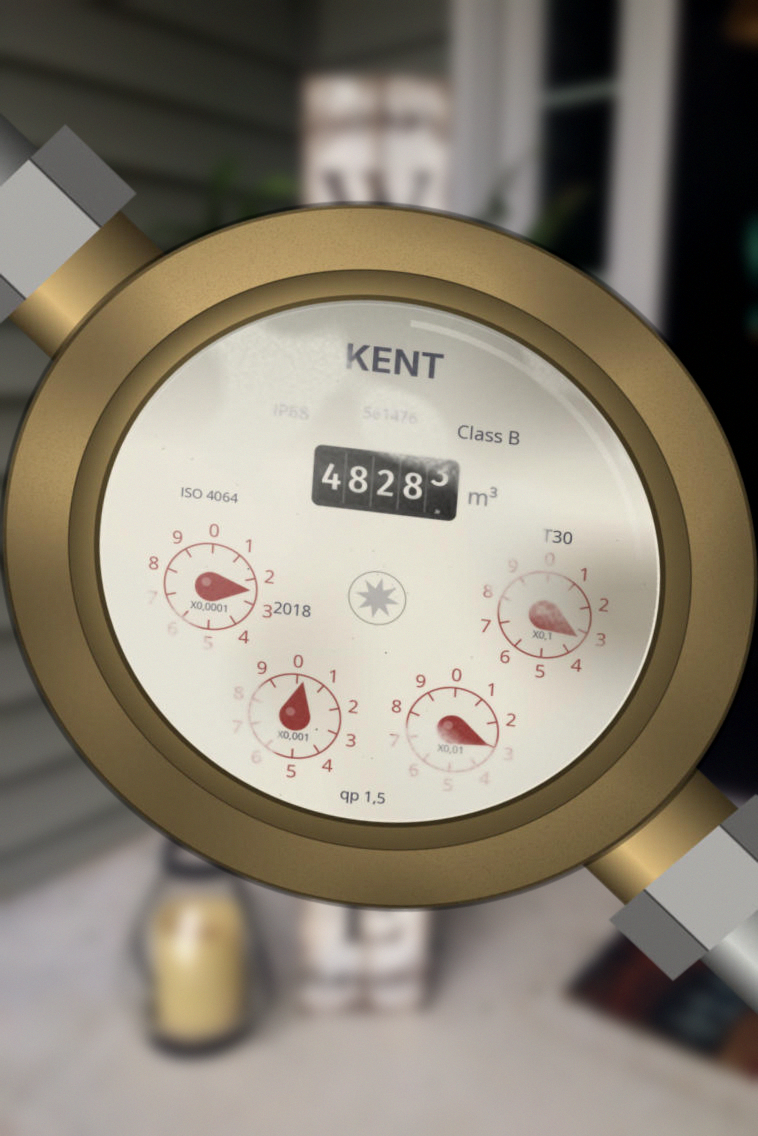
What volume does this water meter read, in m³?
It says 48283.3302 m³
